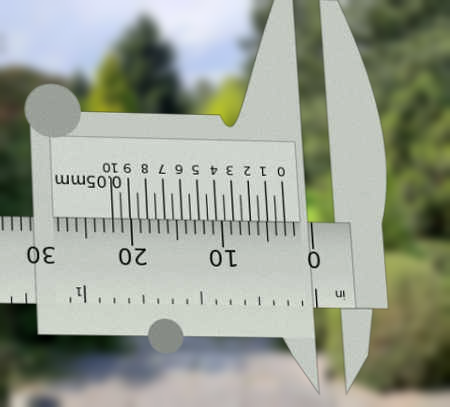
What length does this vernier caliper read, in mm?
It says 3.0 mm
